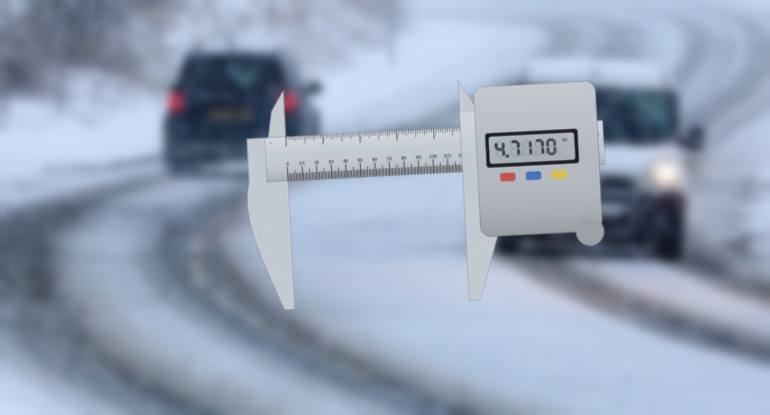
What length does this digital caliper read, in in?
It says 4.7170 in
